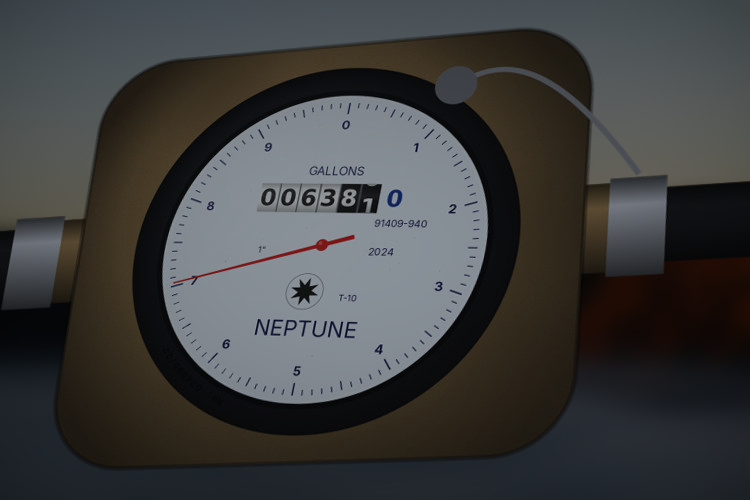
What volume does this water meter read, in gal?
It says 63807.0 gal
